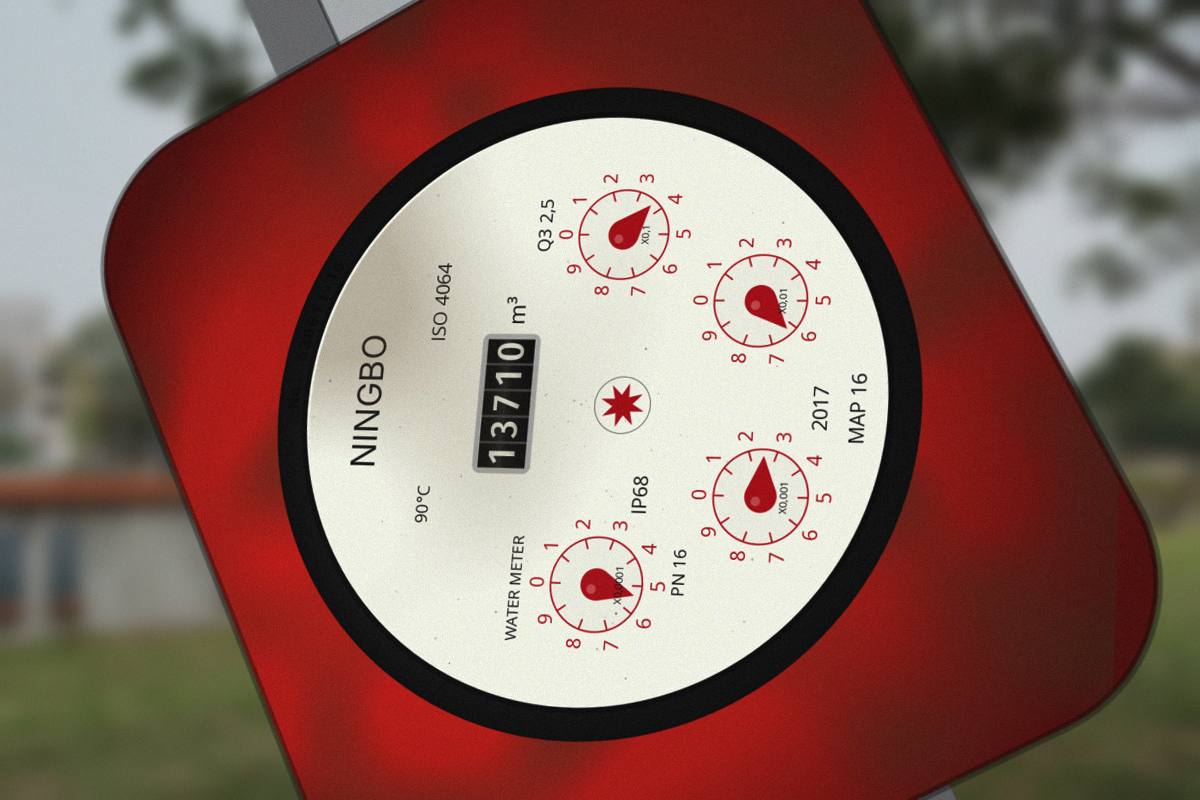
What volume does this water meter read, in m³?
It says 13710.3625 m³
